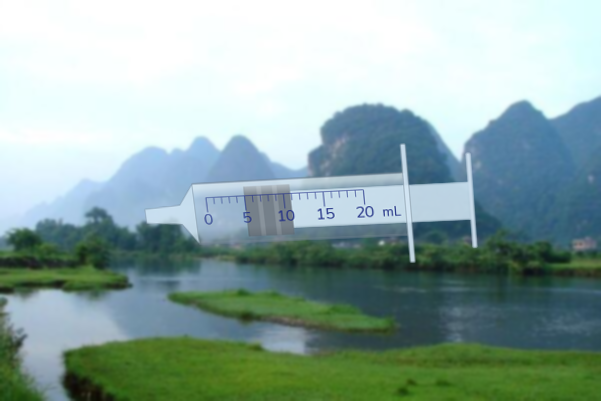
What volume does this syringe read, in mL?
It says 5 mL
